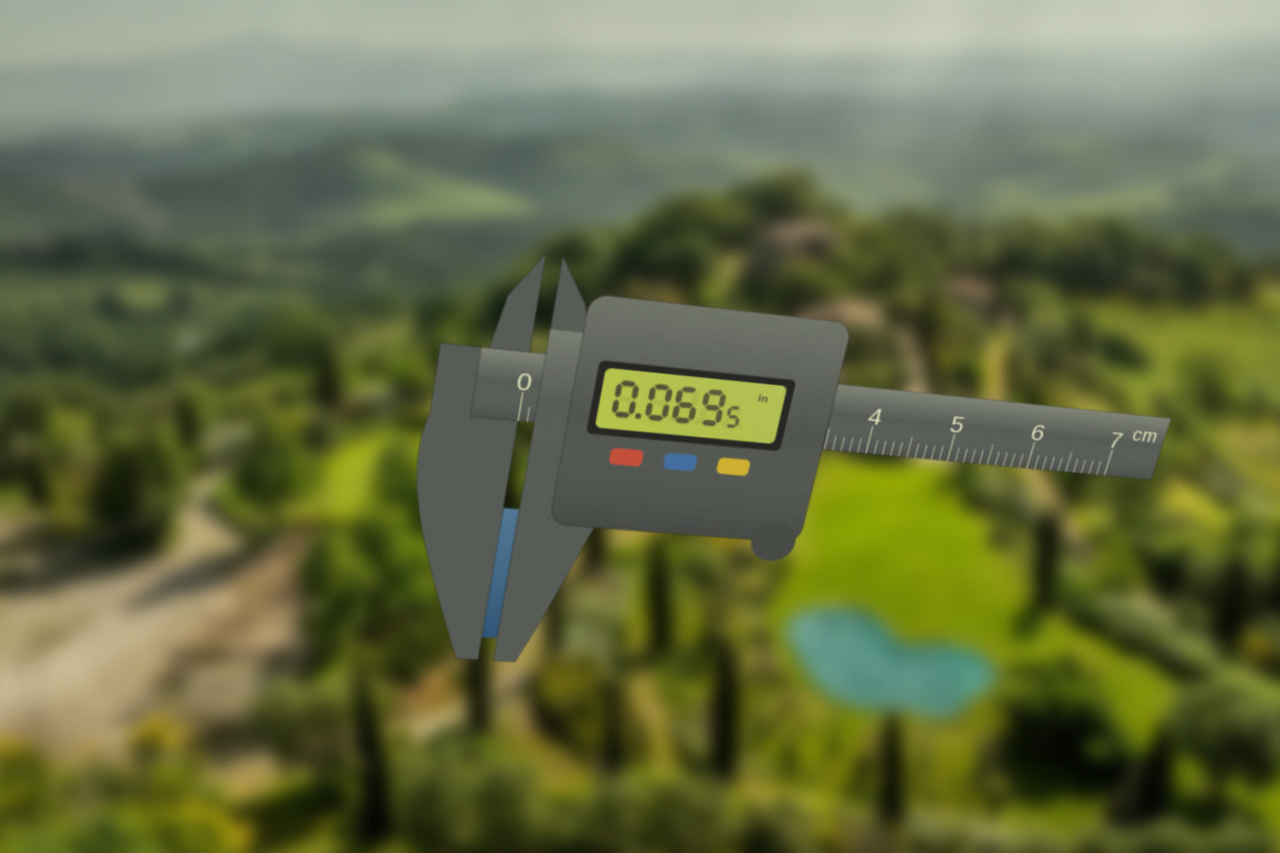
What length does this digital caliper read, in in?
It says 0.0695 in
